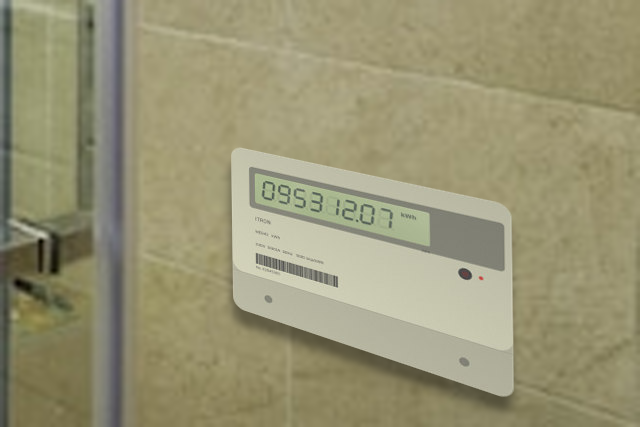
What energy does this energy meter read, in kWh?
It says 95312.07 kWh
